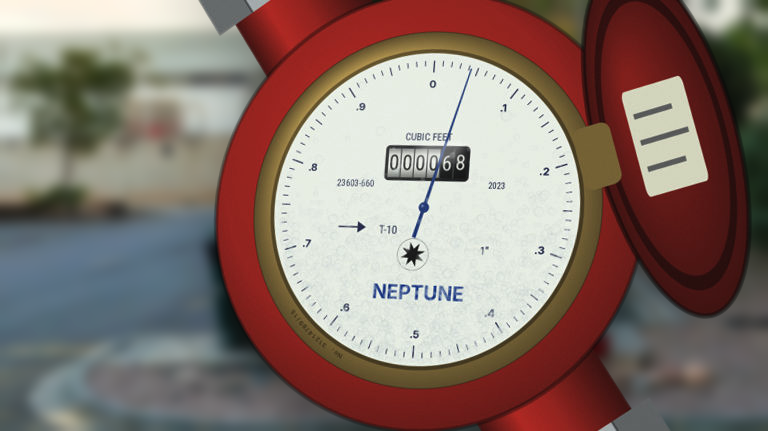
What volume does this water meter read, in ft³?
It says 68.04 ft³
